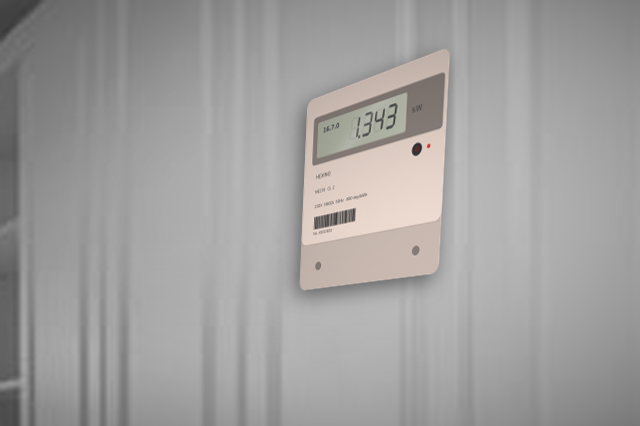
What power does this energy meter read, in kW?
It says 1.343 kW
